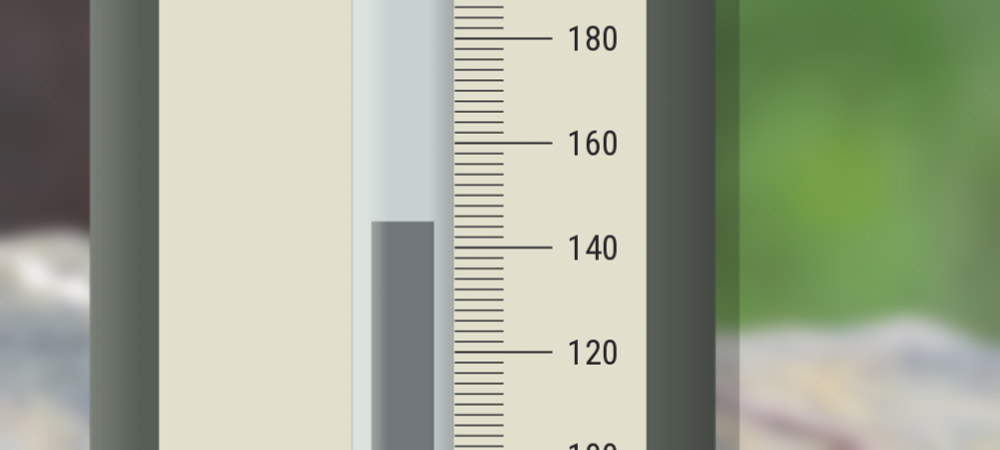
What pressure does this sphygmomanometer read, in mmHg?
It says 145 mmHg
